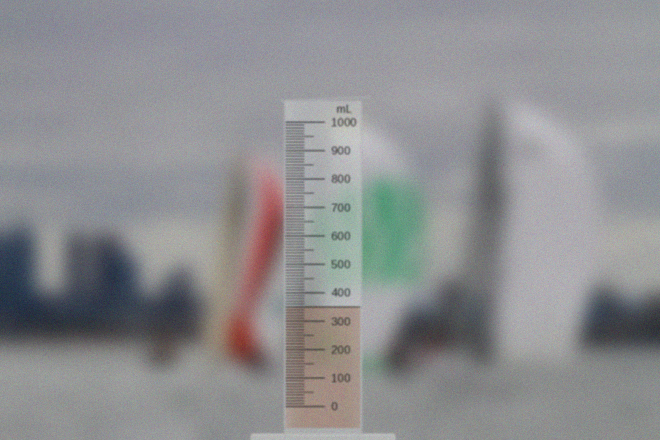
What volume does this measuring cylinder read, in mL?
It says 350 mL
